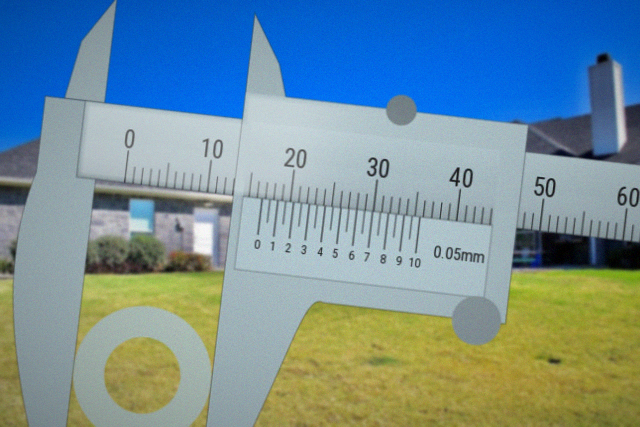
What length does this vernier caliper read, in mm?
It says 16.6 mm
